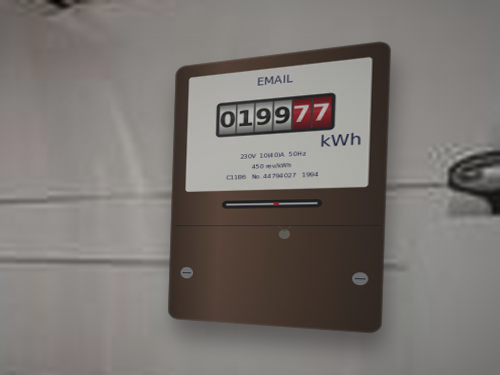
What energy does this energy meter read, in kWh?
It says 199.77 kWh
